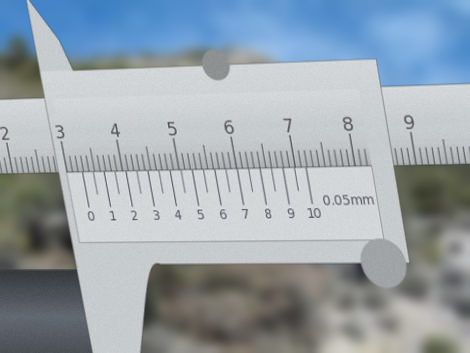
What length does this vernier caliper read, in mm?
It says 32.8 mm
